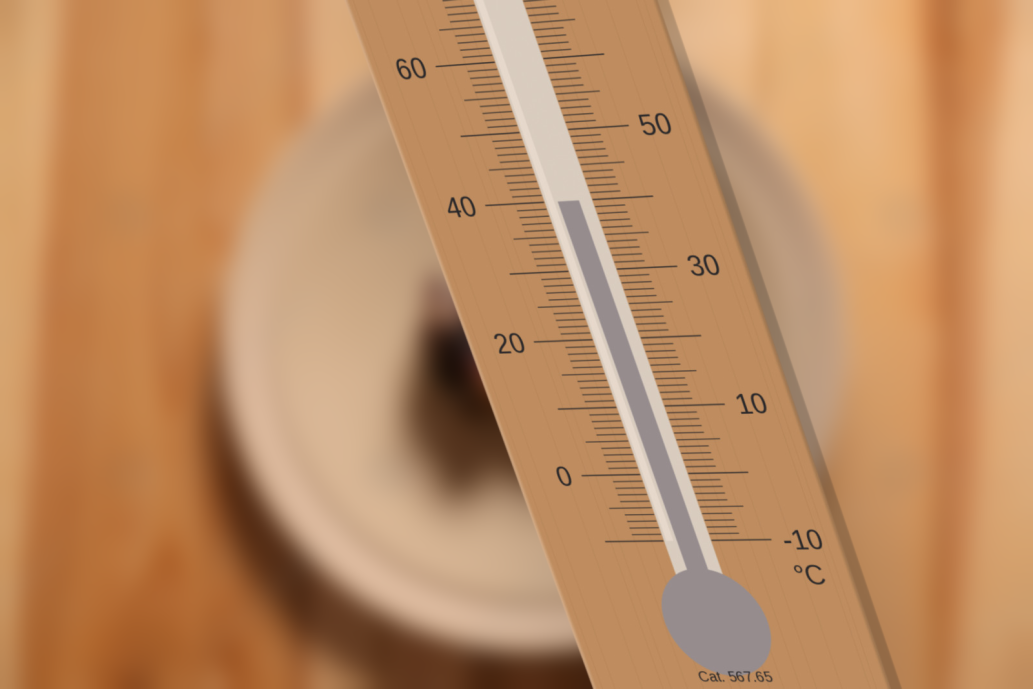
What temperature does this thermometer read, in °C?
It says 40 °C
